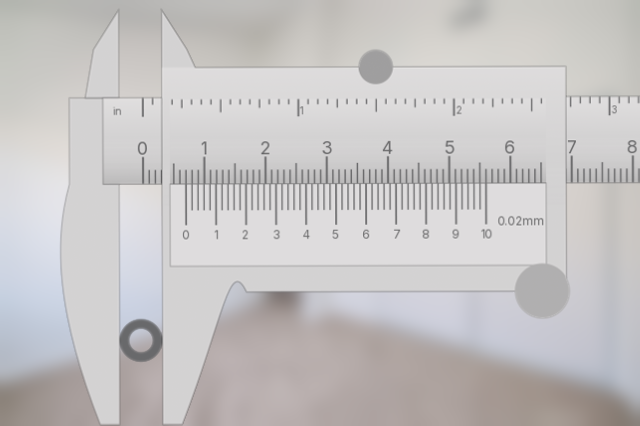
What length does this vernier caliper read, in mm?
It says 7.0 mm
